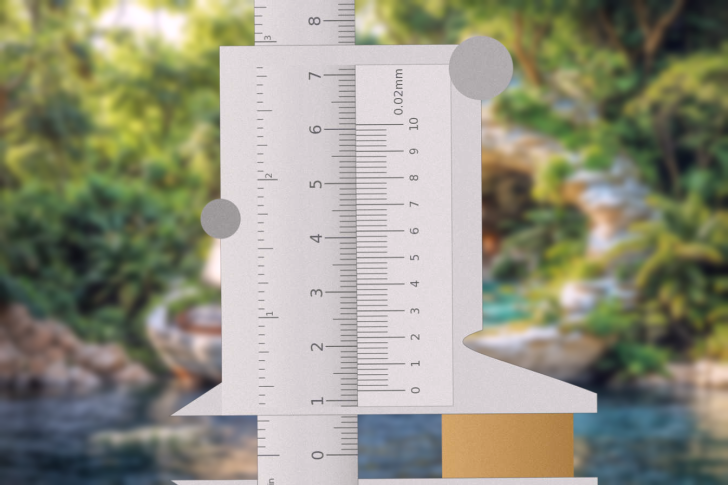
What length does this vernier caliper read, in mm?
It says 11.8 mm
